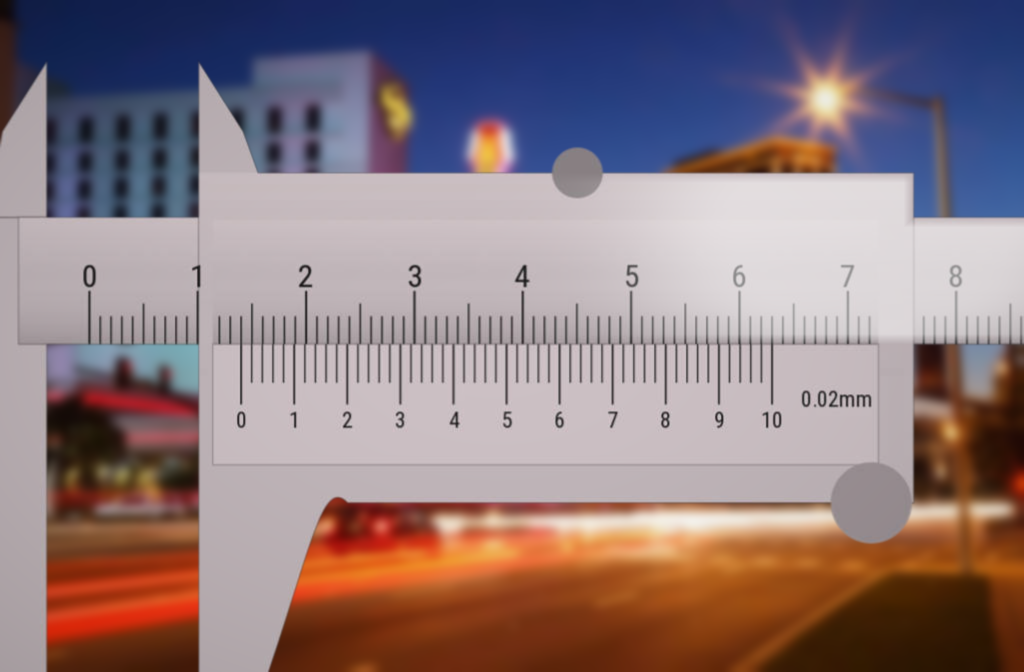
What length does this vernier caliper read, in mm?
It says 14.0 mm
